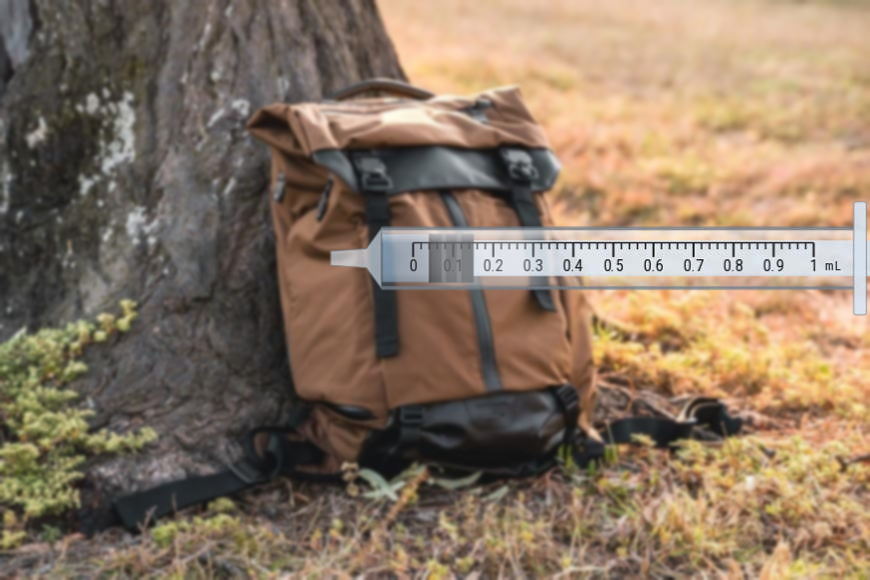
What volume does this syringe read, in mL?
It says 0.04 mL
